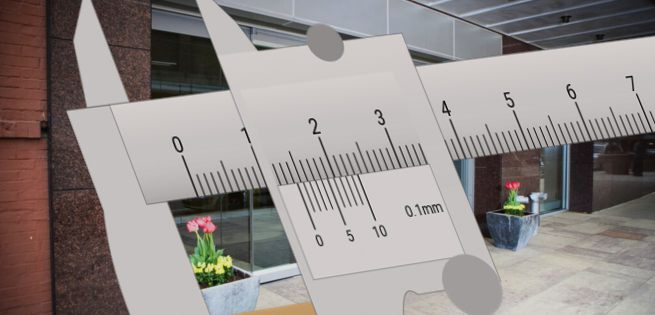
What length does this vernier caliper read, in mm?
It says 14.4 mm
